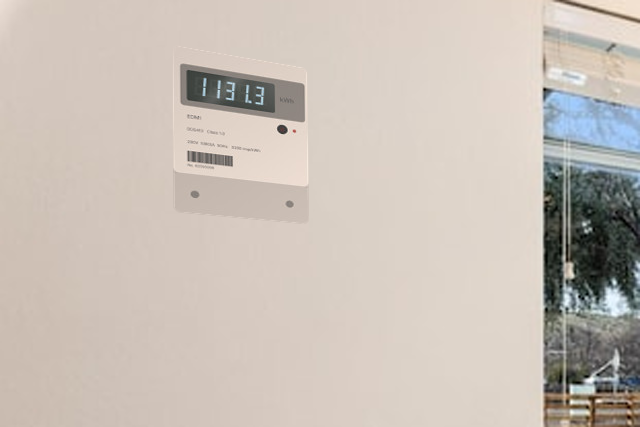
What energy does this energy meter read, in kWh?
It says 1131.3 kWh
